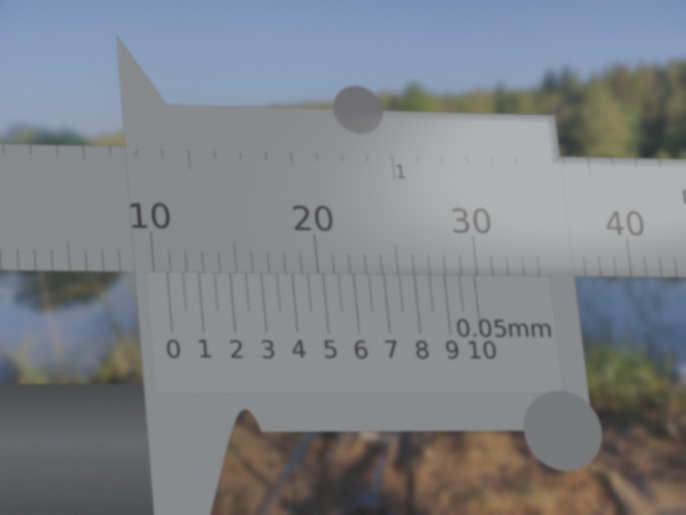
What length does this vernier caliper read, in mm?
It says 10.8 mm
